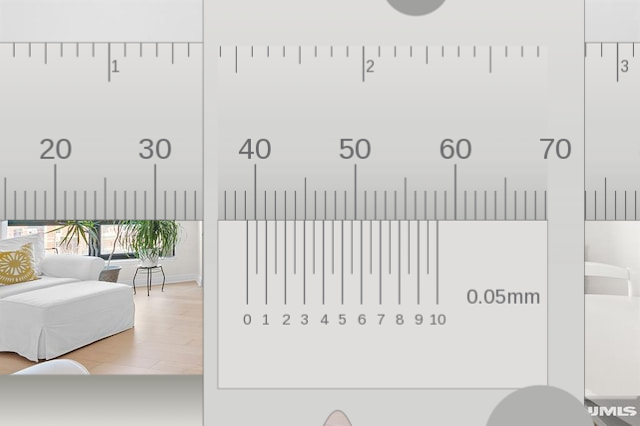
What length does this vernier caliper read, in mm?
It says 39.2 mm
